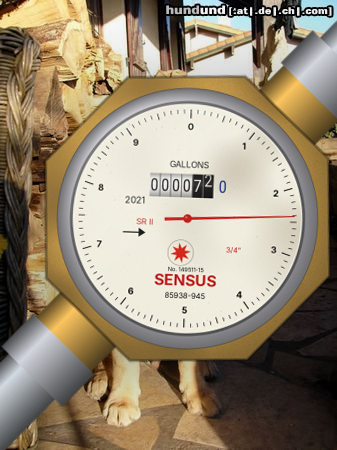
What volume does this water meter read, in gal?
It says 722.4 gal
